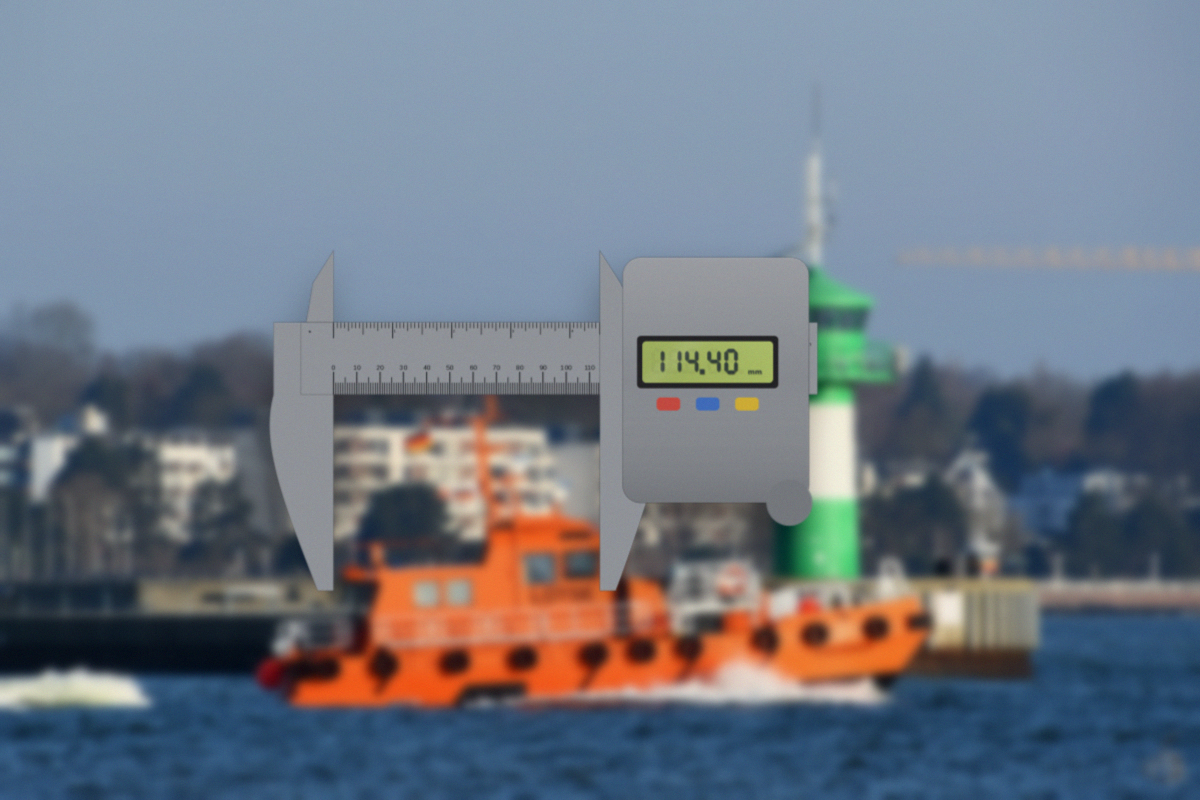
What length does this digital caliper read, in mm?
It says 114.40 mm
